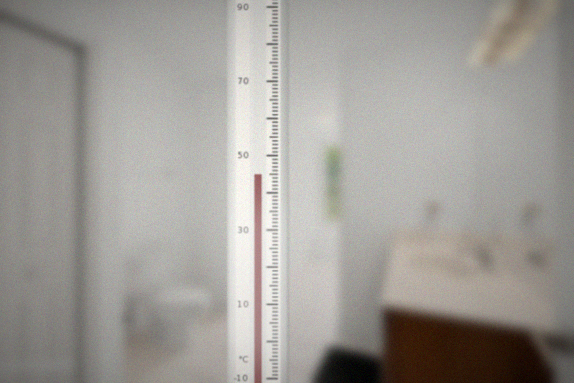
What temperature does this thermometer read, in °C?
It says 45 °C
